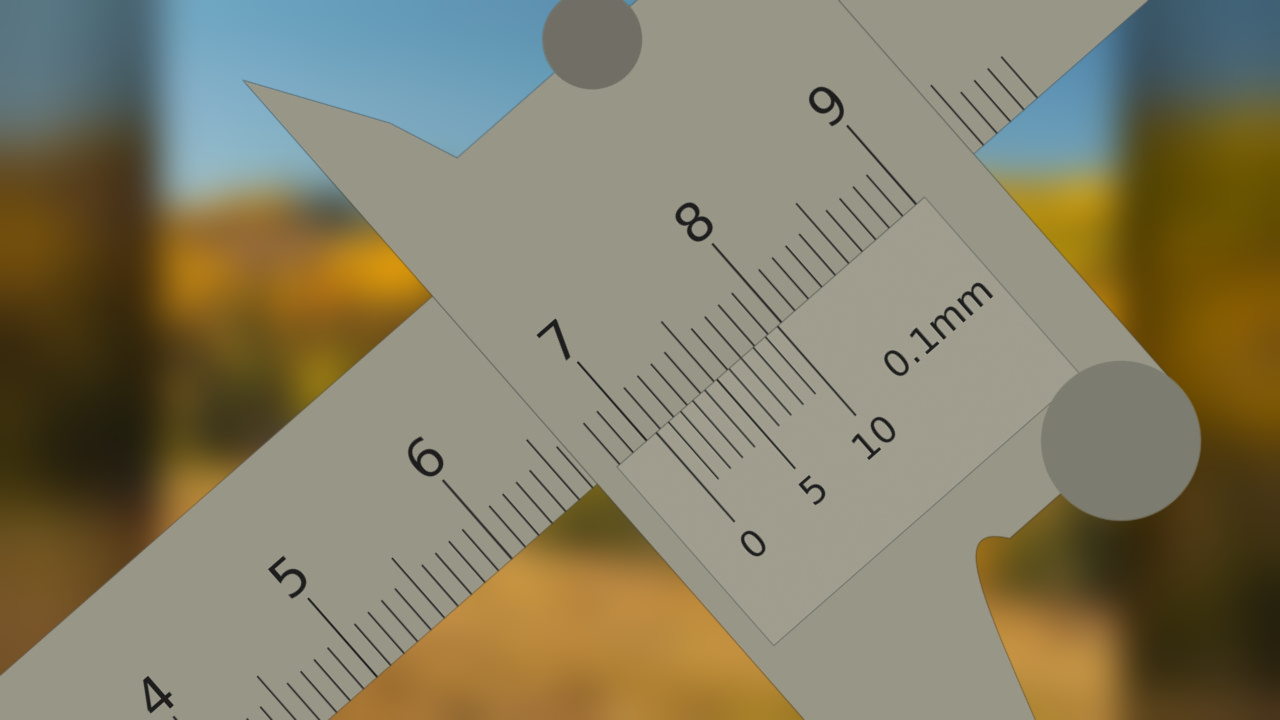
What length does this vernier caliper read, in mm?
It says 70.7 mm
